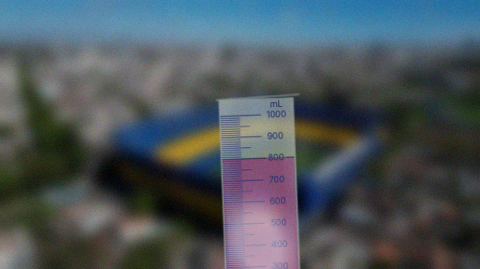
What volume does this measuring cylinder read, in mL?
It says 800 mL
